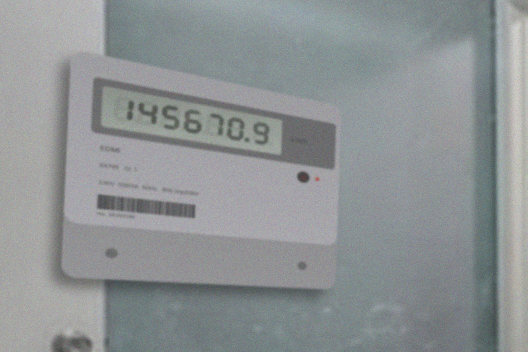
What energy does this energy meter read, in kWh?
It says 145670.9 kWh
